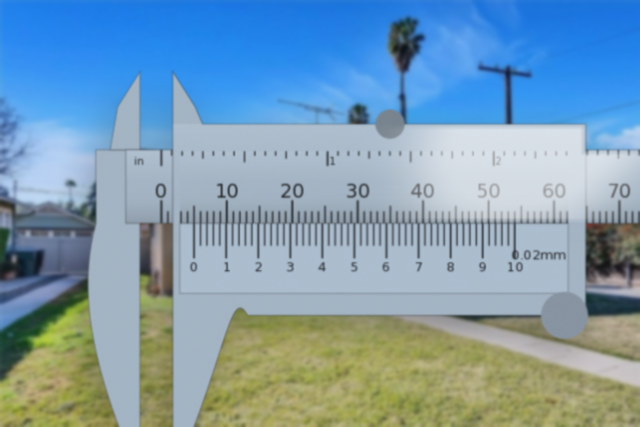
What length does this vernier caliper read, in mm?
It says 5.0 mm
